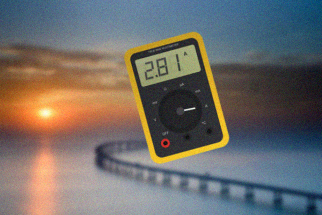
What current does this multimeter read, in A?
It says 2.81 A
